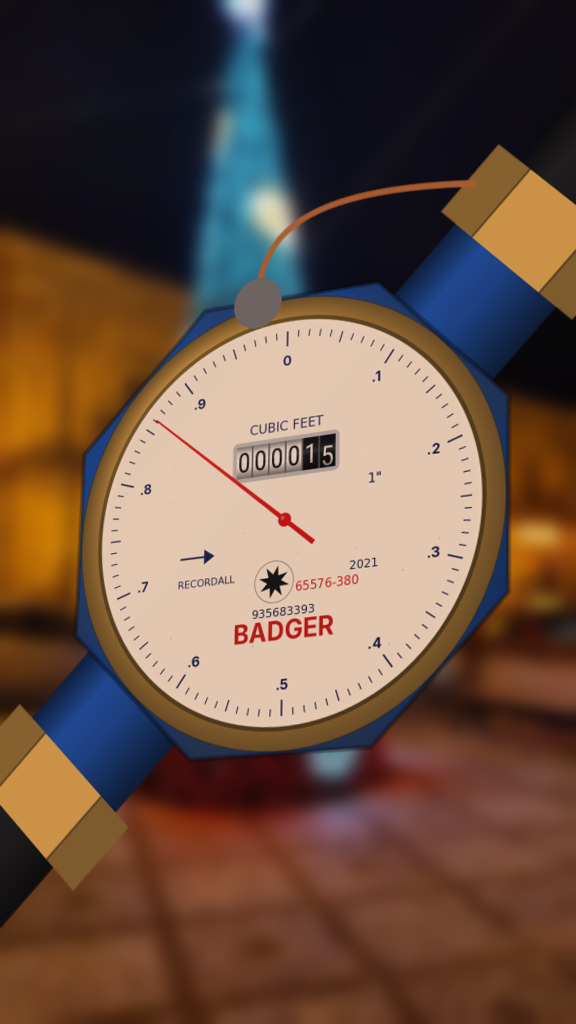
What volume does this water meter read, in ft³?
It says 14.86 ft³
